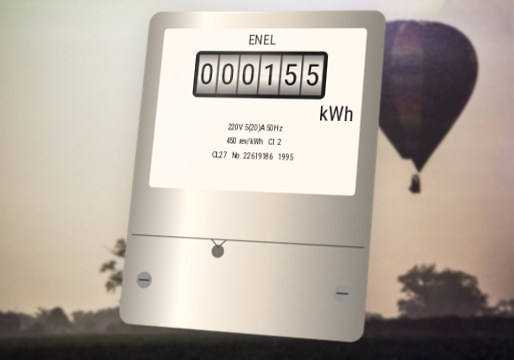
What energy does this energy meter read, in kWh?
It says 155 kWh
